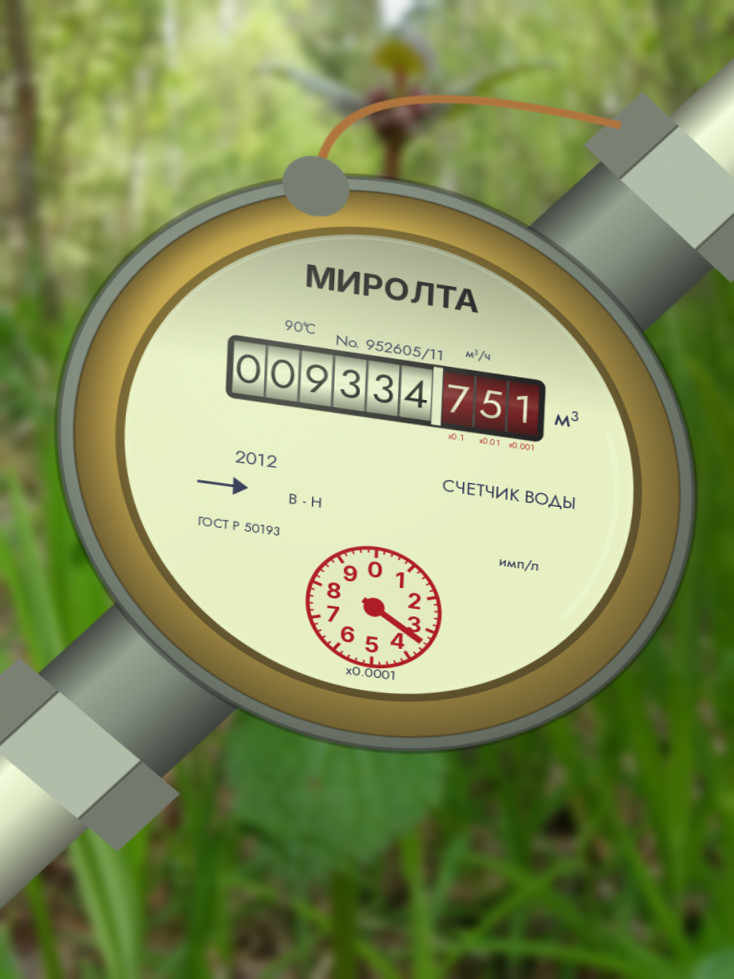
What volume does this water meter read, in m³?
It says 9334.7513 m³
